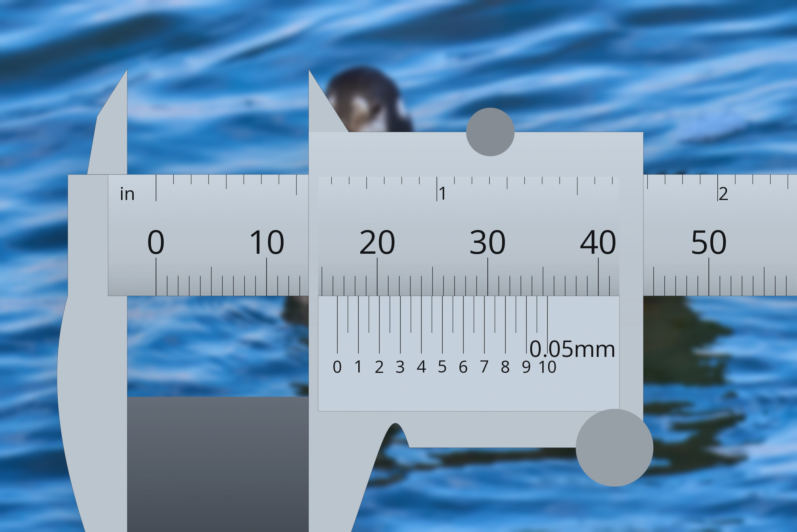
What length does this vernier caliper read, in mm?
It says 16.4 mm
